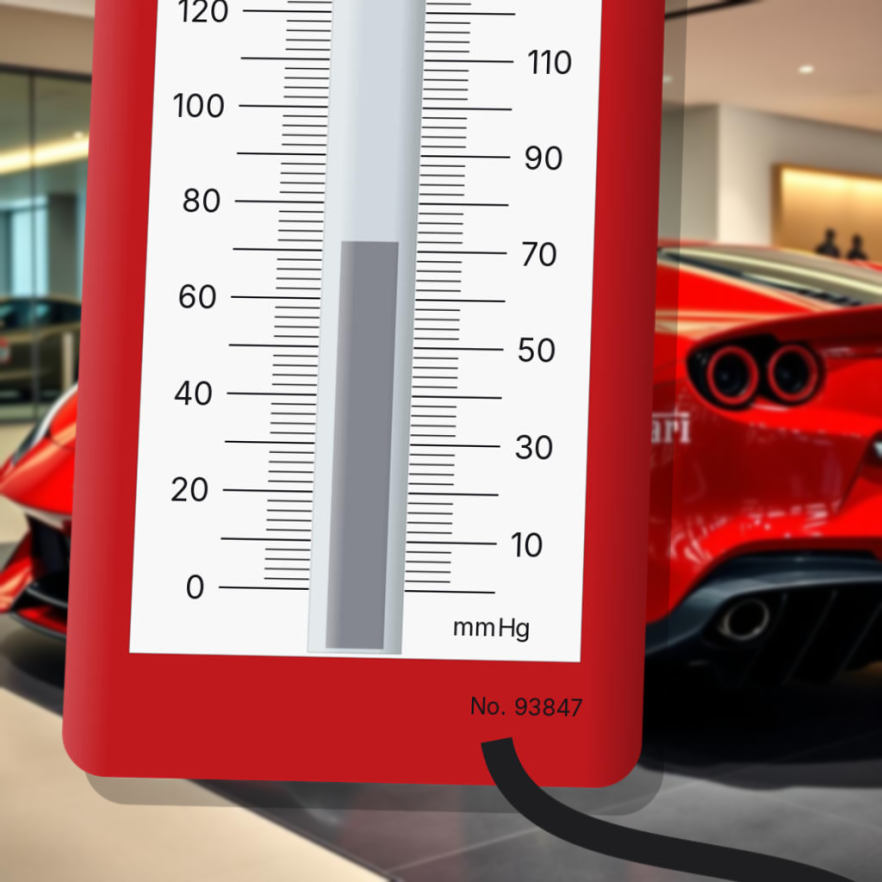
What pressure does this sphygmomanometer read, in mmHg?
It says 72 mmHg
